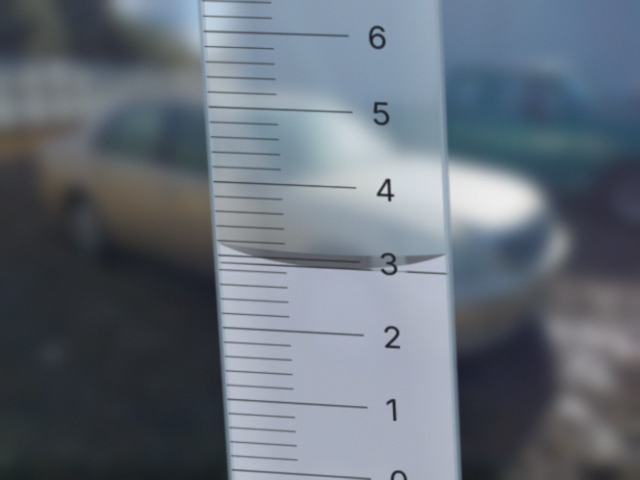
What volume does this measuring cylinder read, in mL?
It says 2.9 mL
